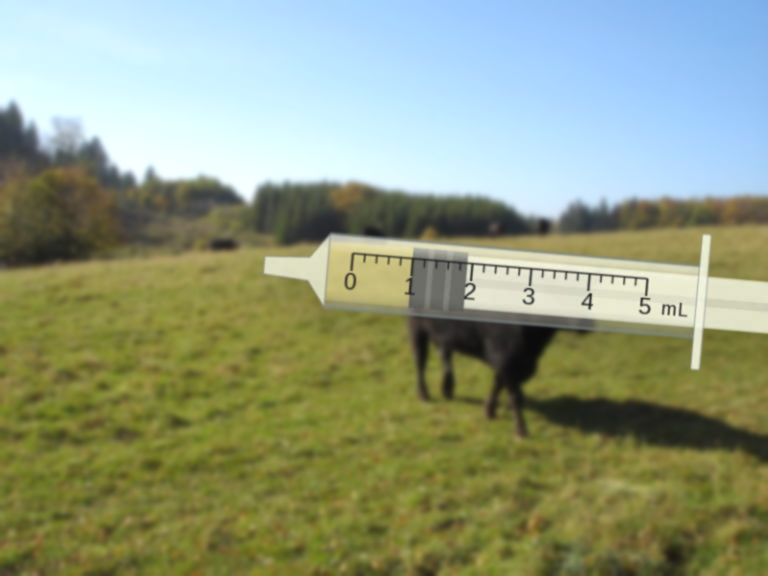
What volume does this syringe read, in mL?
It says 1 mL
